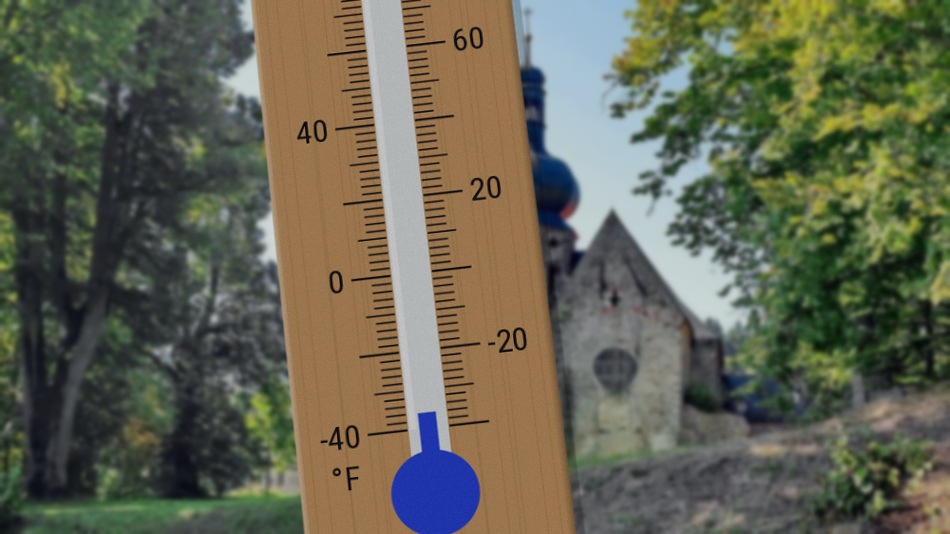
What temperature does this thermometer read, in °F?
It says -36 °F
